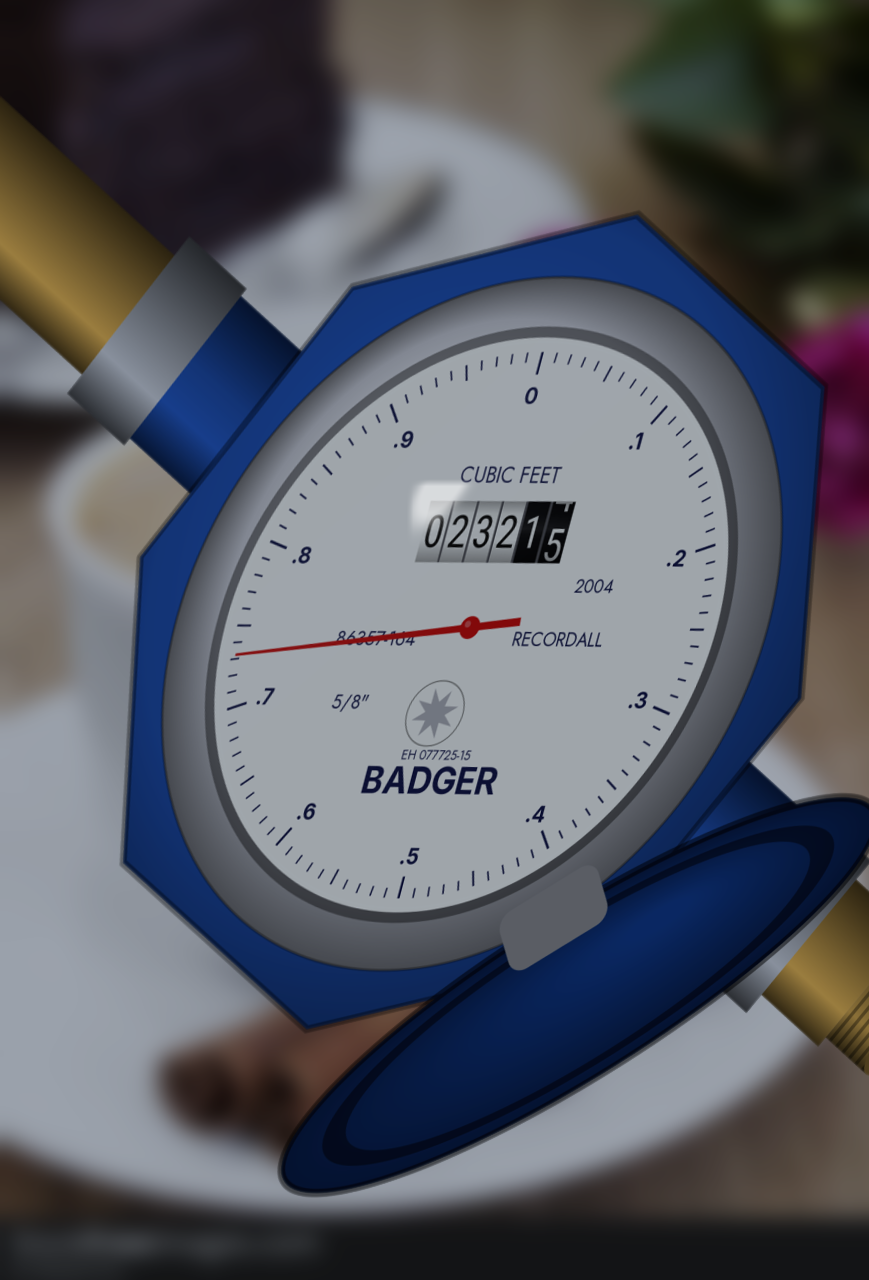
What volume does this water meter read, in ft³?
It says 23214.73 ft³
